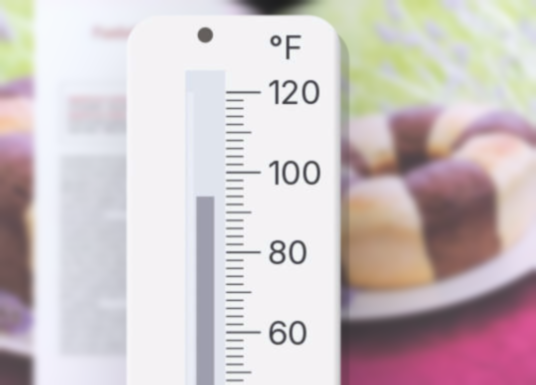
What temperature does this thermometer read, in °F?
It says 94 °F
